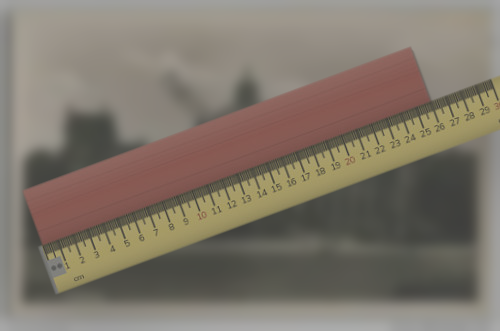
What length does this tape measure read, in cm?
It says 26 cm
